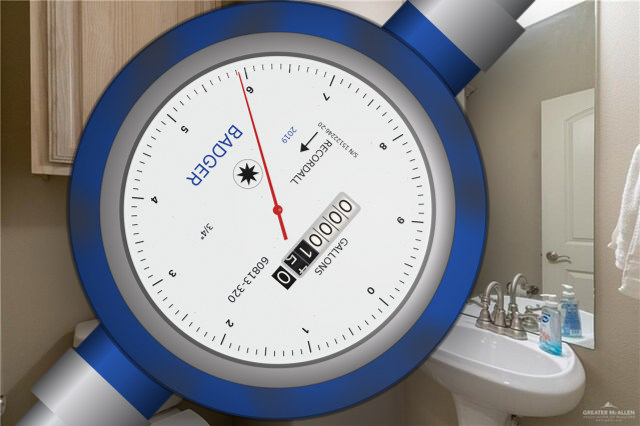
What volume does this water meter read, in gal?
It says 145.9 gal
